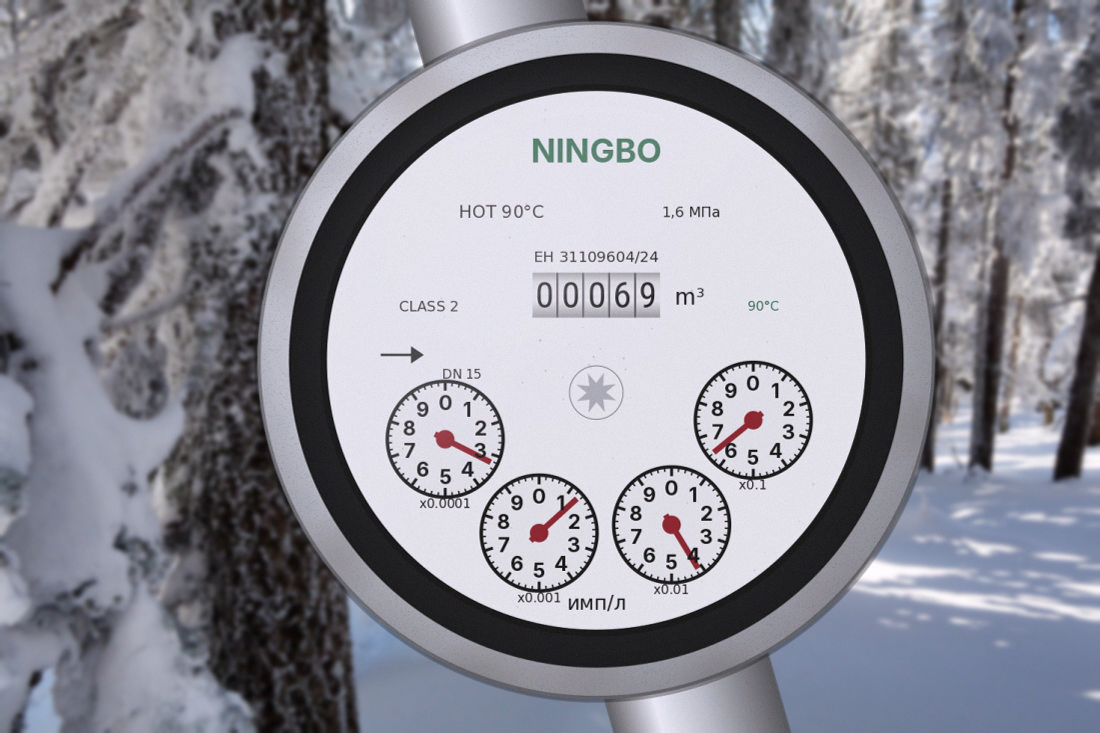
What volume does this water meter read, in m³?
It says 69.6413 m³
